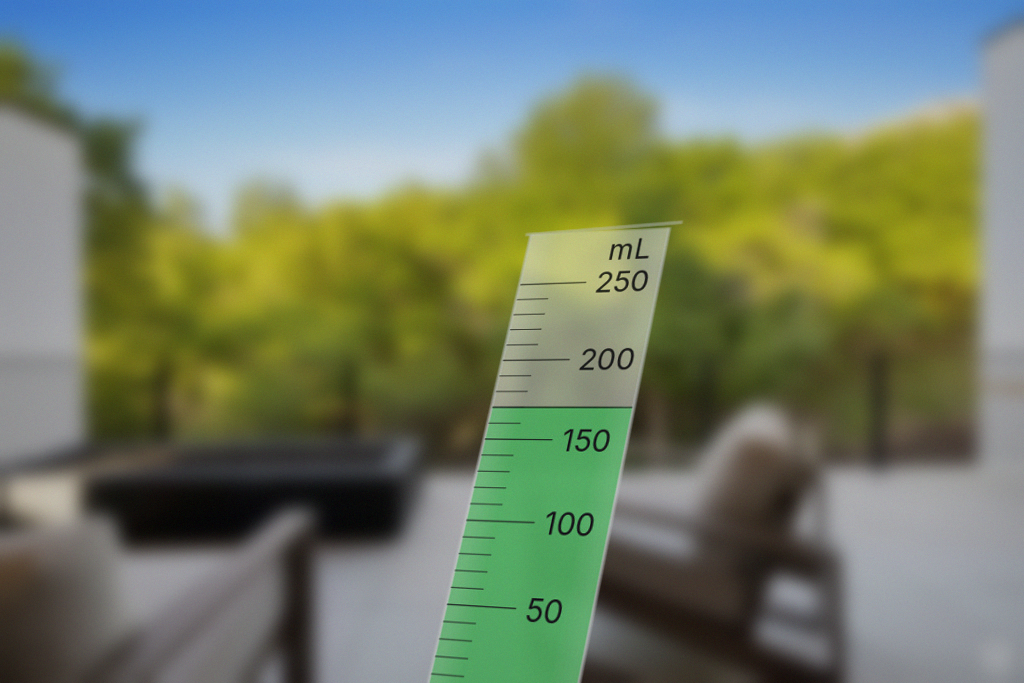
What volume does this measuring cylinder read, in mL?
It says 170 mL
